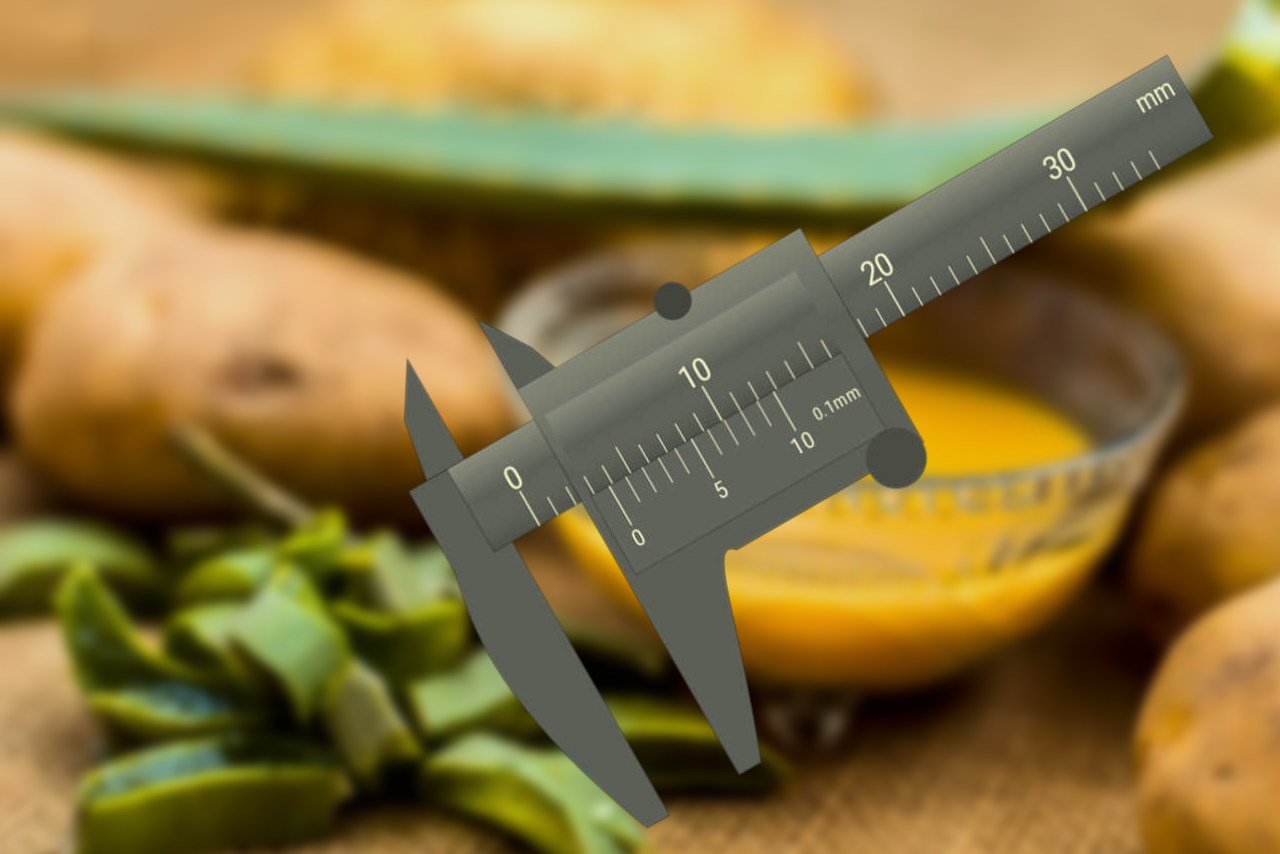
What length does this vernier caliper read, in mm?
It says 3.8 mm
